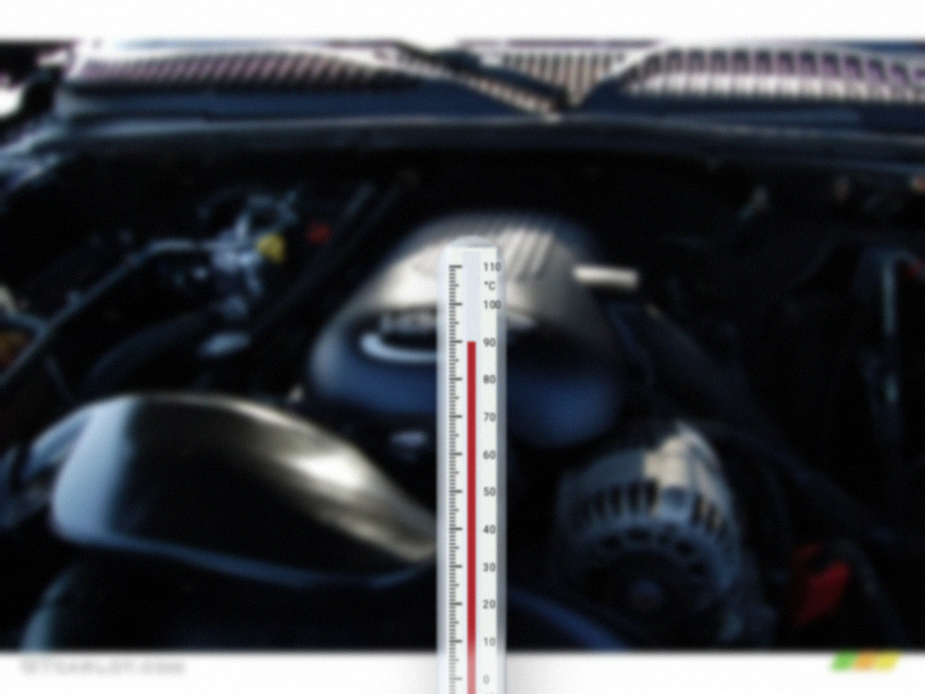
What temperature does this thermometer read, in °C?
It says 90 °C
